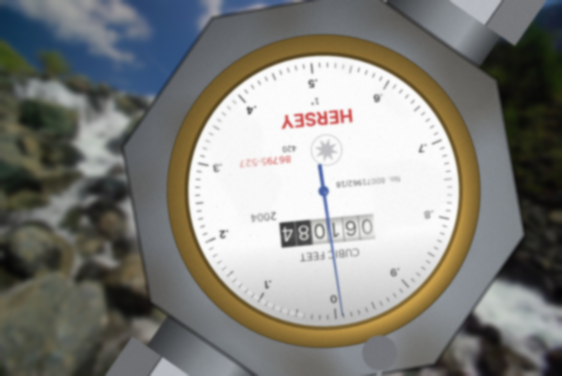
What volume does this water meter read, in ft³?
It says 61083.99 ft³
